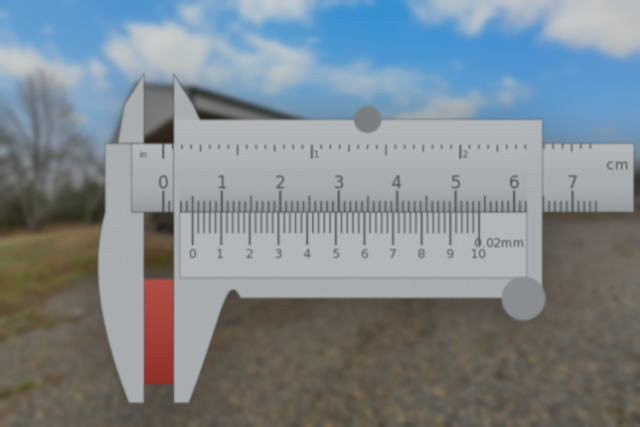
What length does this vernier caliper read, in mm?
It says 5.0 mm
